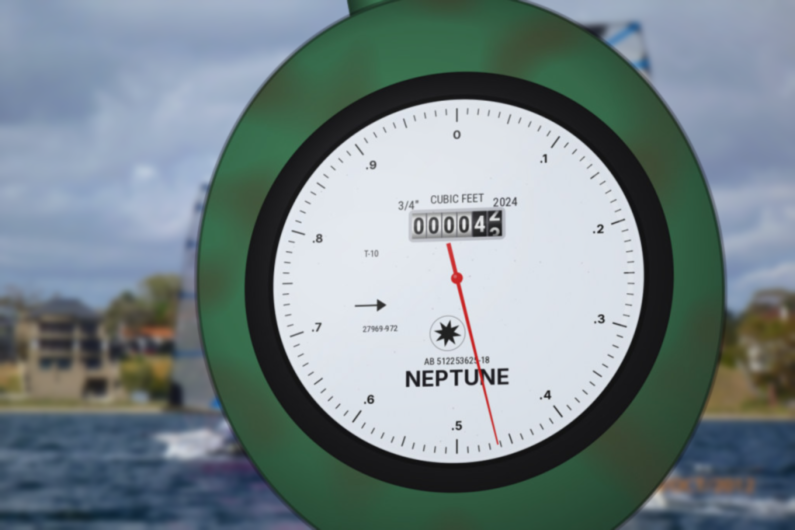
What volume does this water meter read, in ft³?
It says 42.46 ft³
